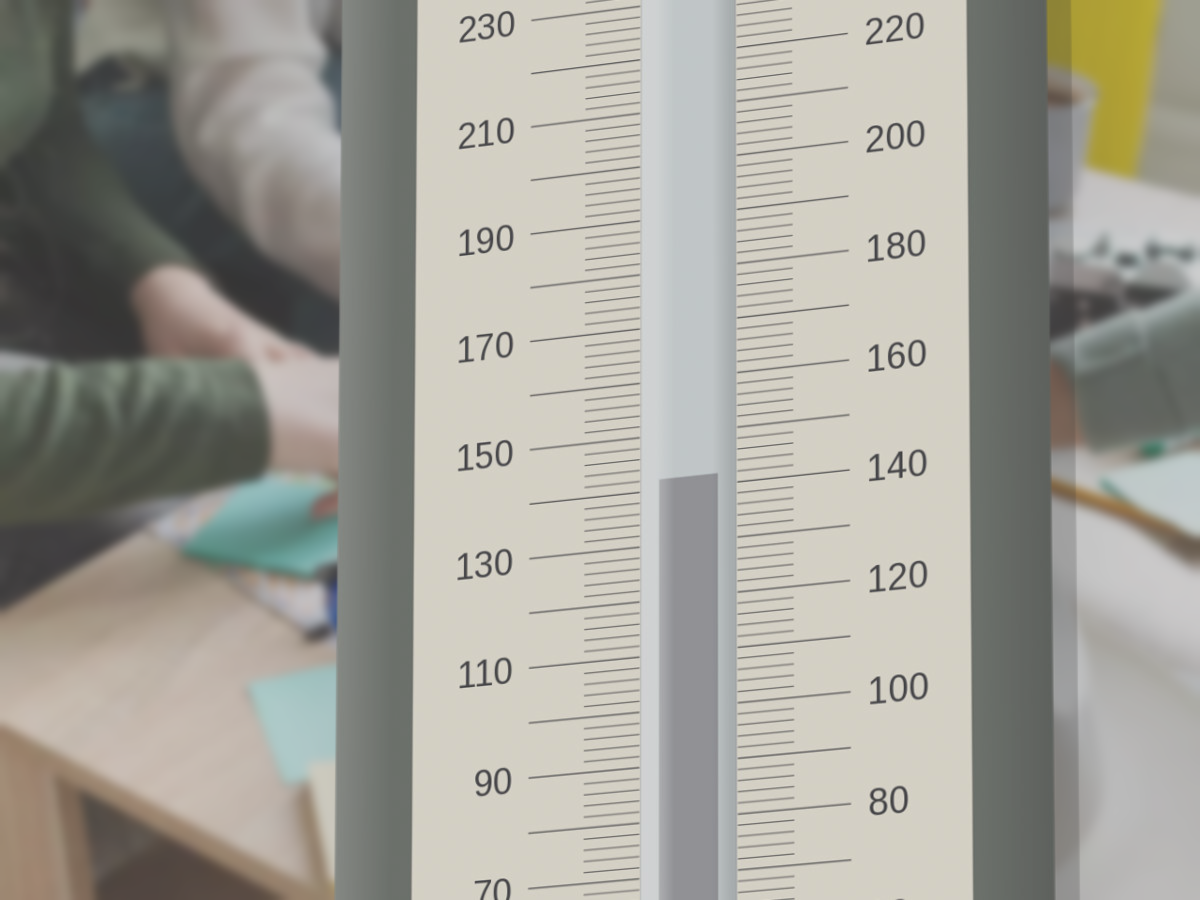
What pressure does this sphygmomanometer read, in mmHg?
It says 142 mmHg
